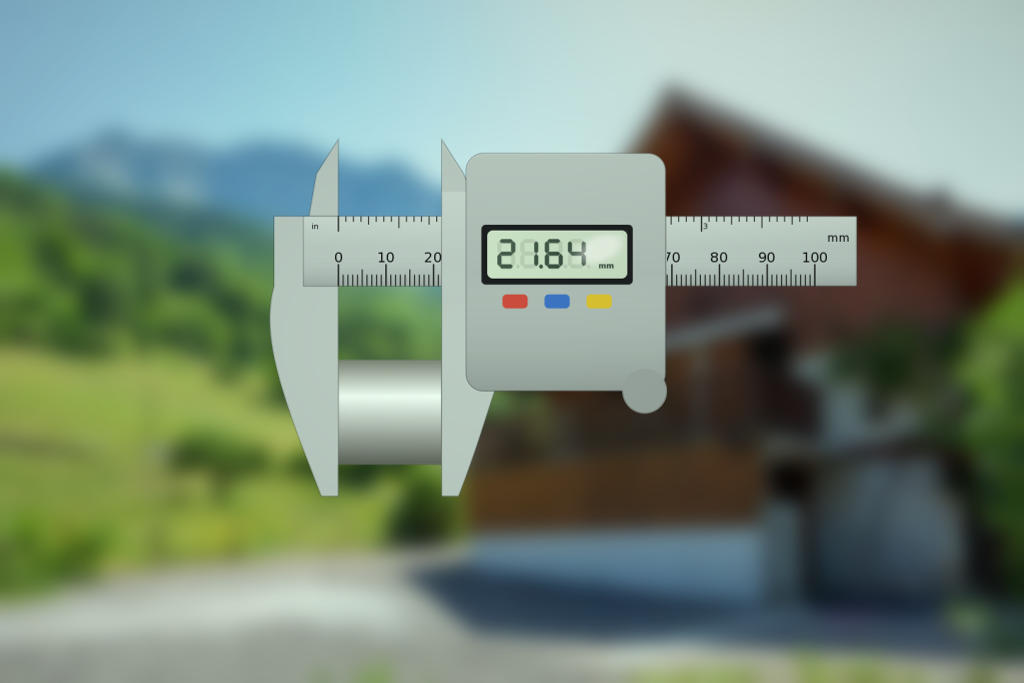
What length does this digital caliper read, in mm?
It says 21.64 mm
